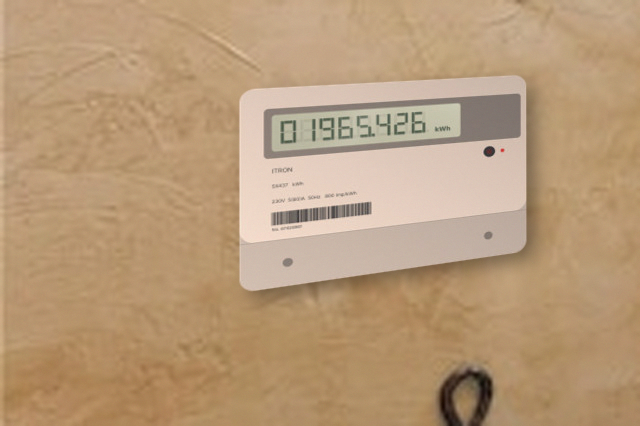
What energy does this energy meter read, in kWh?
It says 1965.426 kWh
